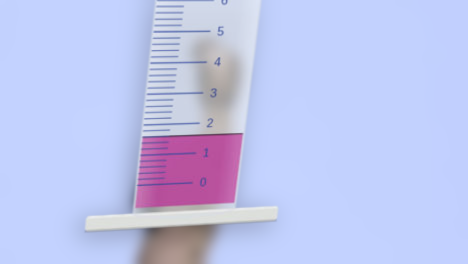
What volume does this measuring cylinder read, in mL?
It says 1.6 mL
